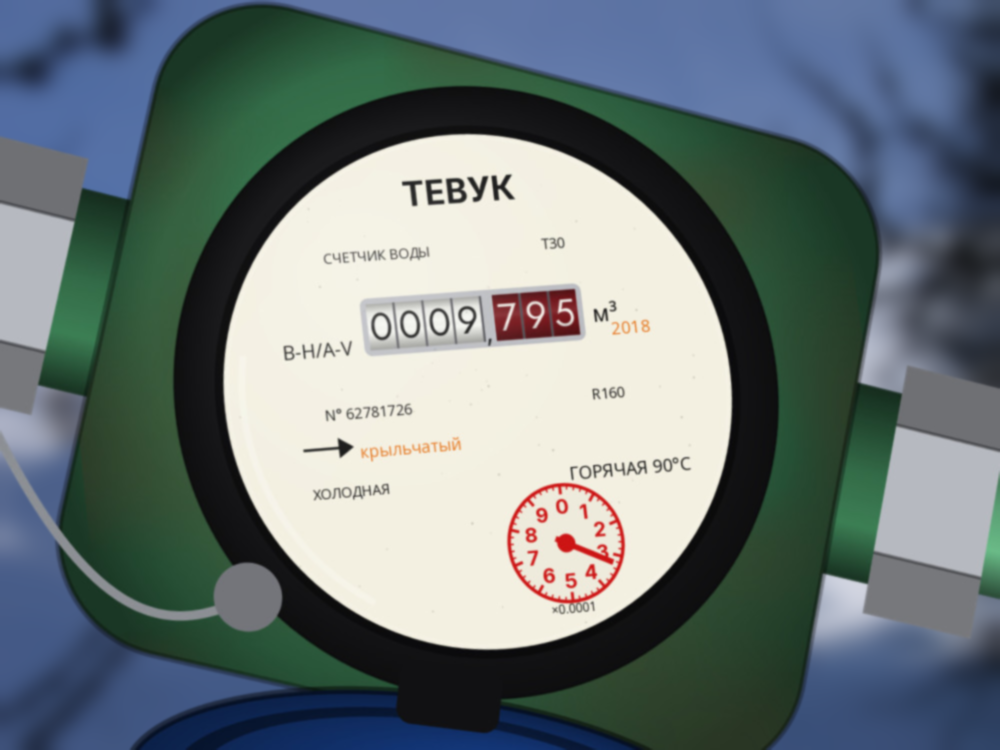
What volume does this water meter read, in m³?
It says 9.7953 m³
